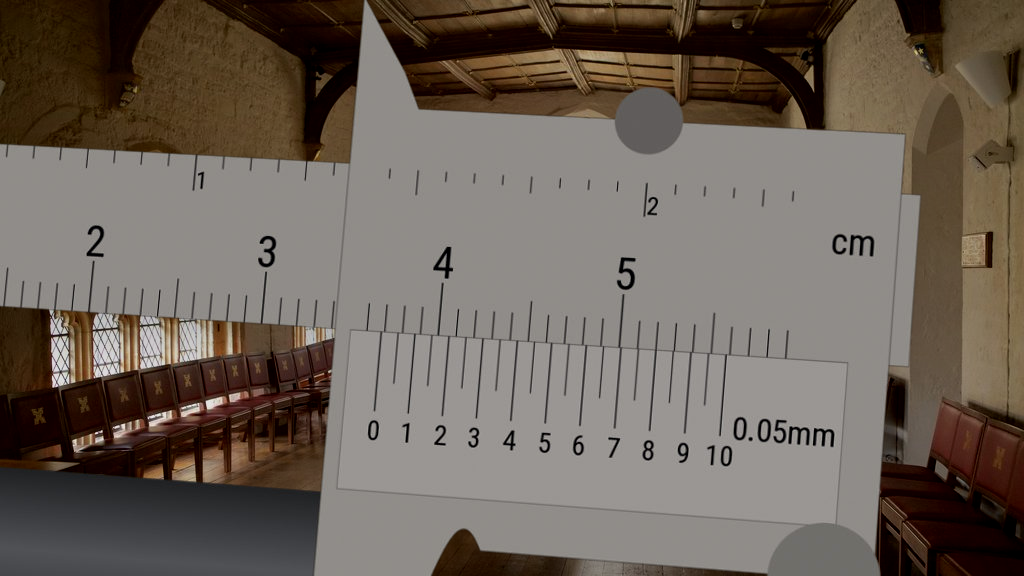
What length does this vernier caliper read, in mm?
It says 36.8 mm
